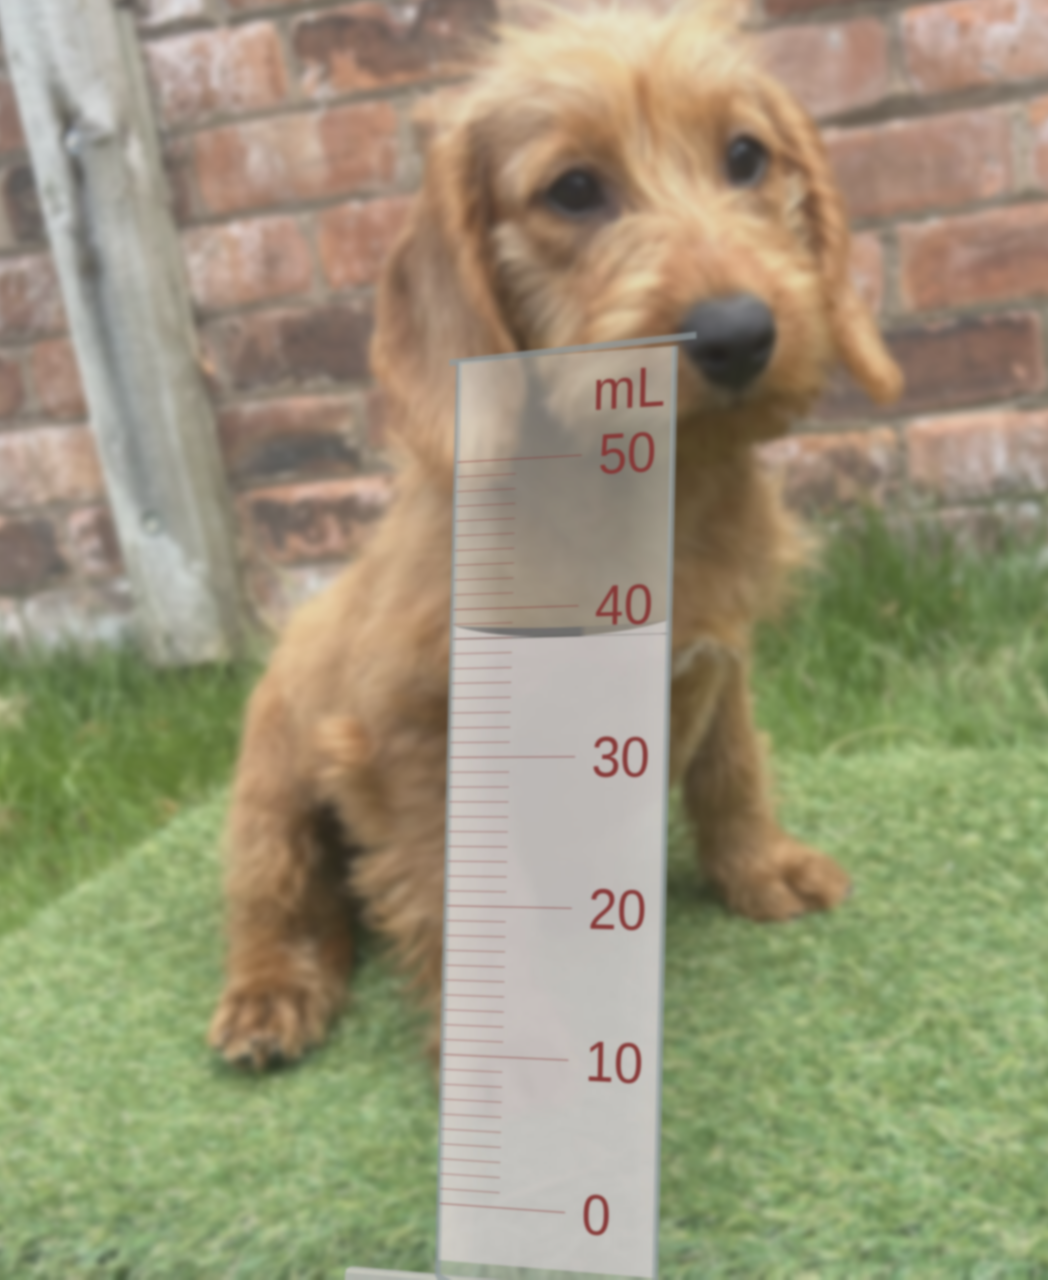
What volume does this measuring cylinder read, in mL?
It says 38 mL
